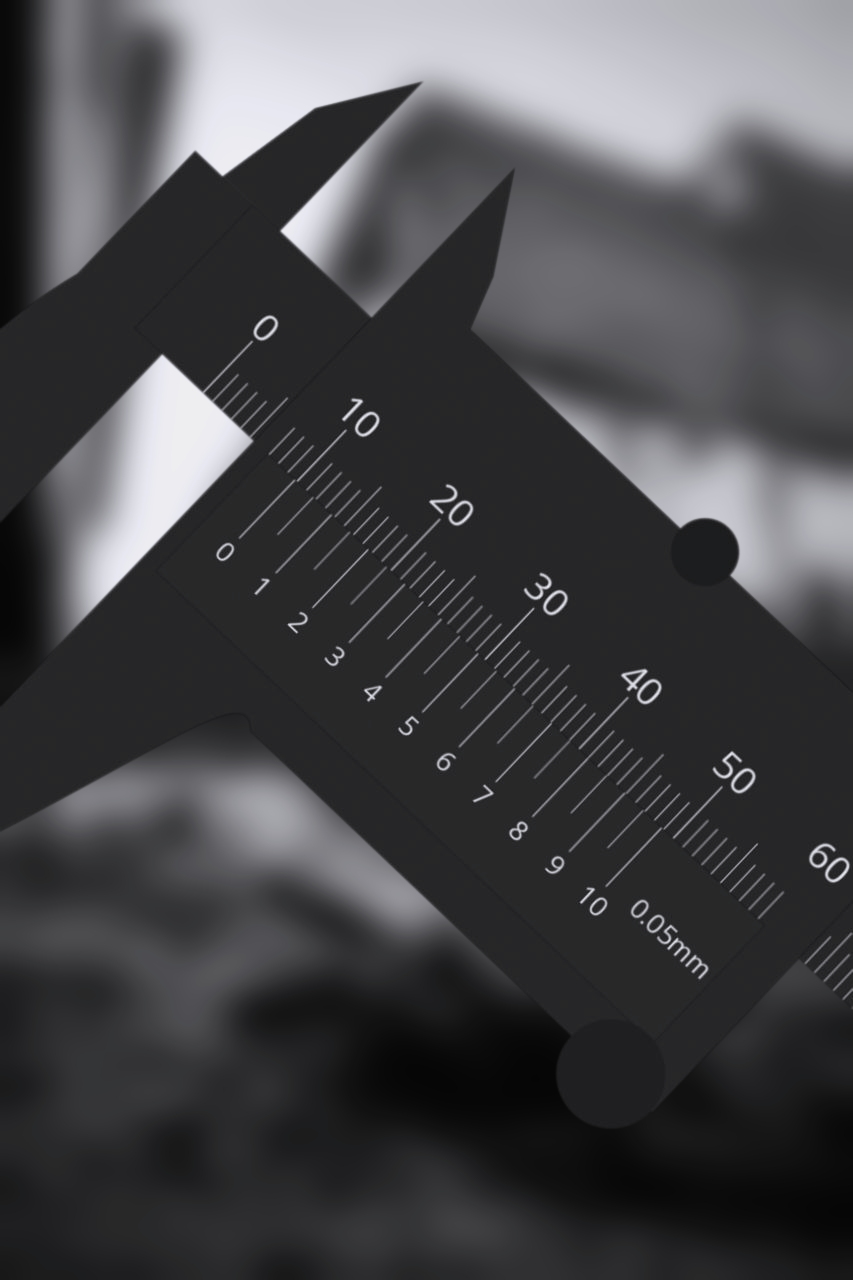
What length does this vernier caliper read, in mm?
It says 9.8 mm
